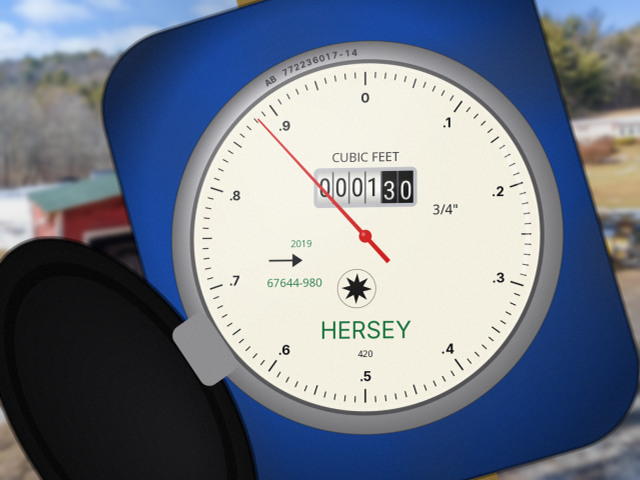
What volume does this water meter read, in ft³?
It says 129.88 ft³
